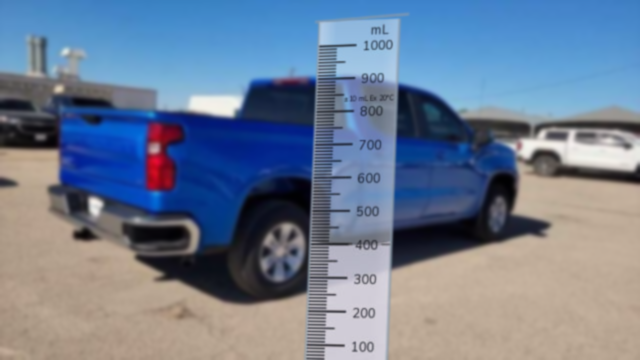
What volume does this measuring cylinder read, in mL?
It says 400 mL
